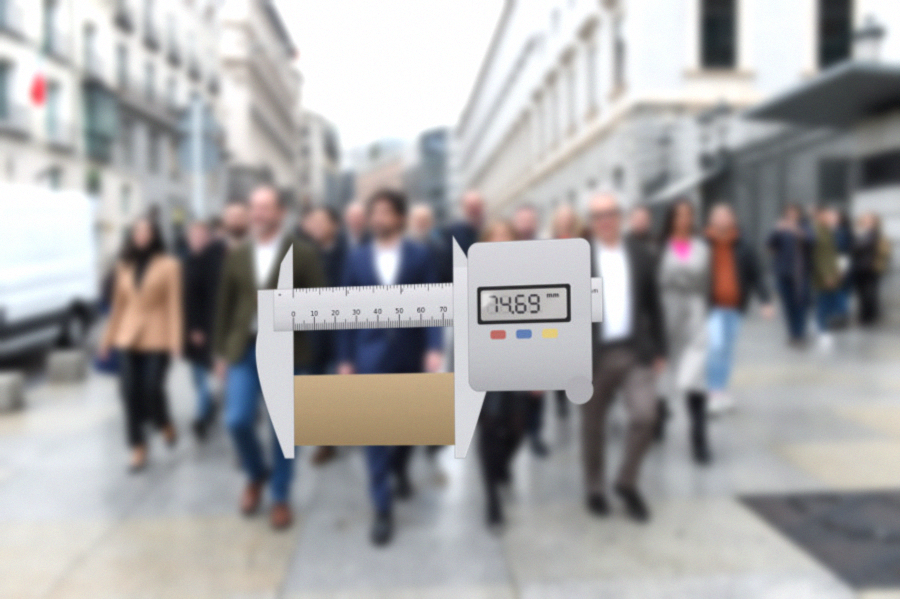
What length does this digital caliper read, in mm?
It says 74.69 mm
